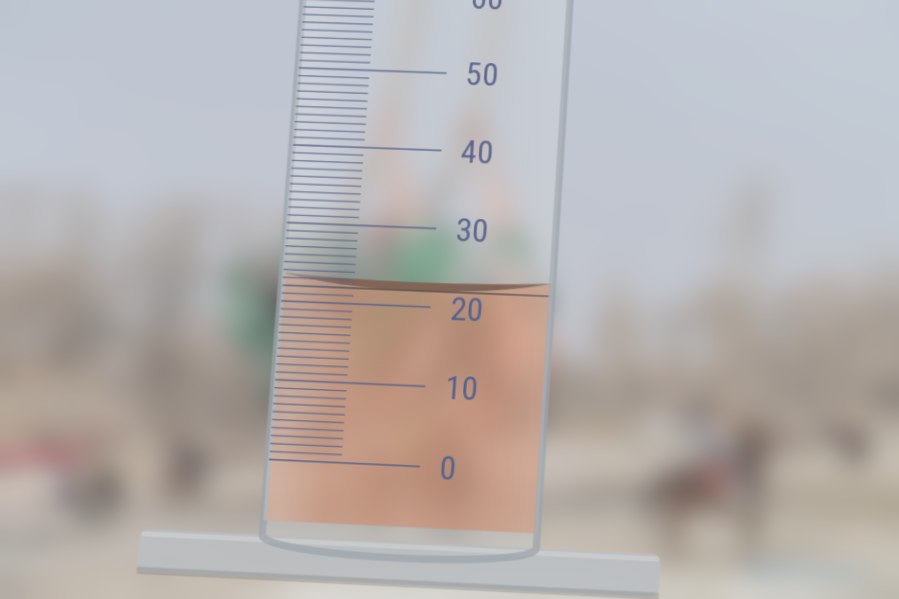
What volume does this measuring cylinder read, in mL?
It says 22 mL
